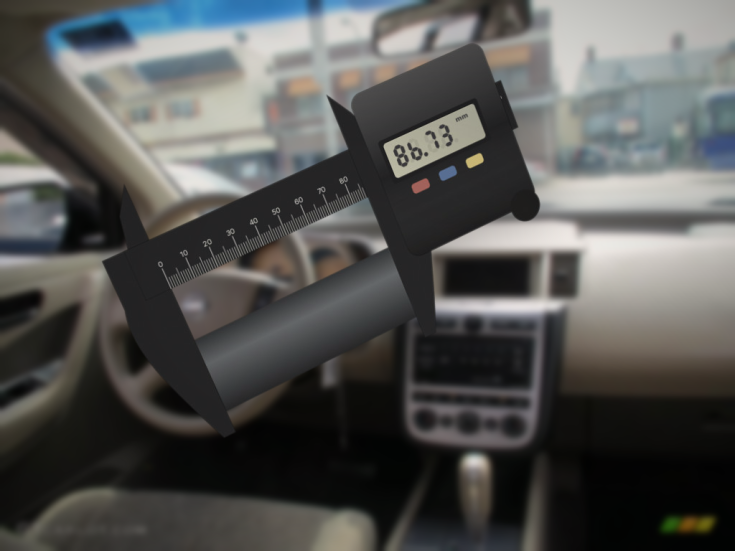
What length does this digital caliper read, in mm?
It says 86.73 mm
